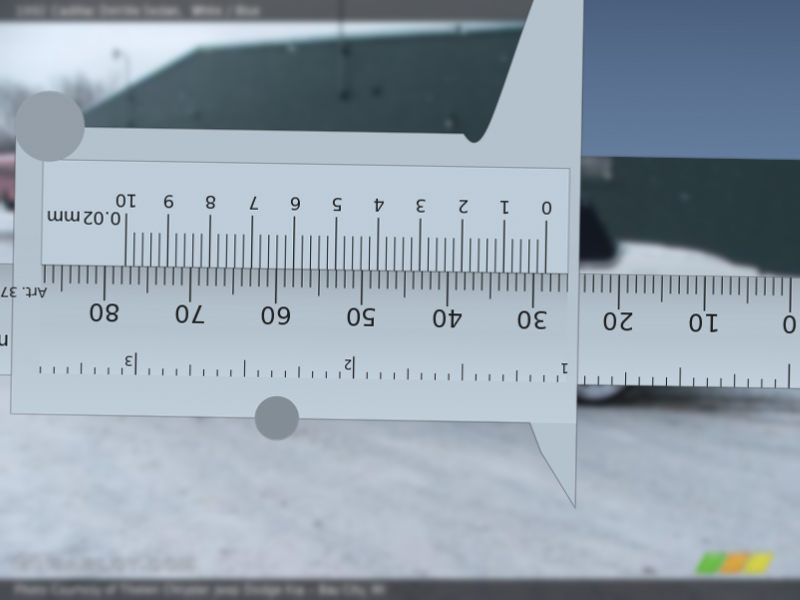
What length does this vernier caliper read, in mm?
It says 28.6 mm
